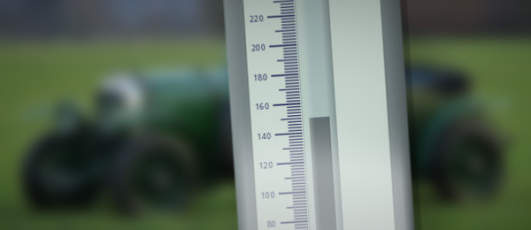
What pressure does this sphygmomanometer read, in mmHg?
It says 150 mmHg
